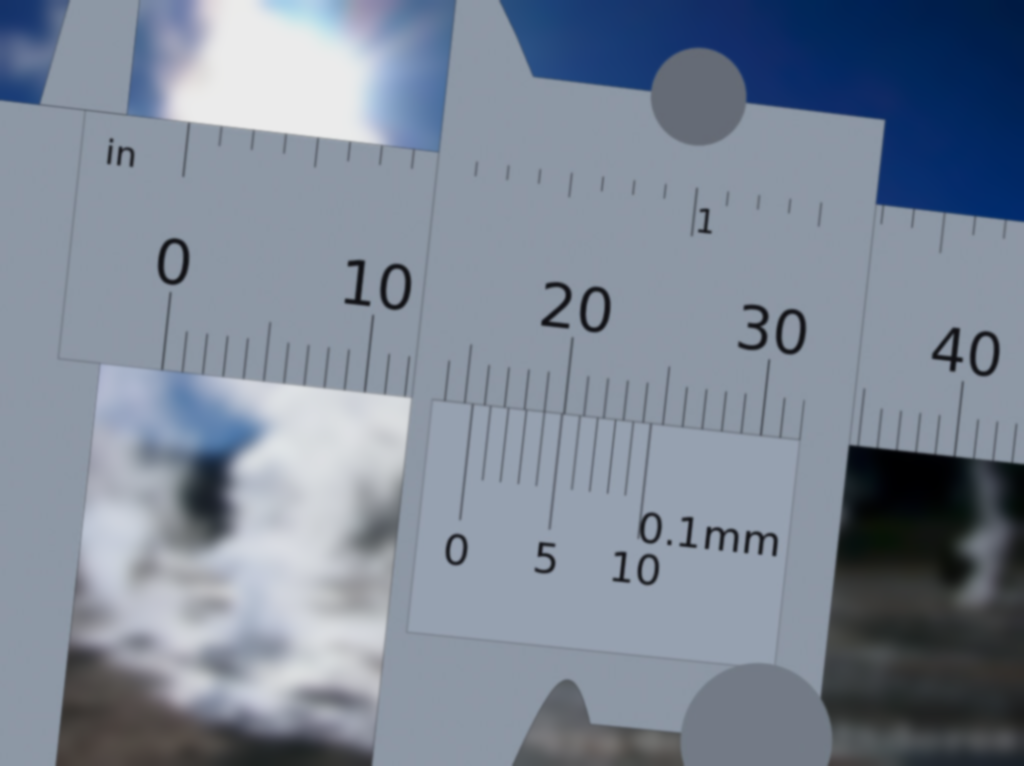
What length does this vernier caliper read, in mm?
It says 15.4 mm
